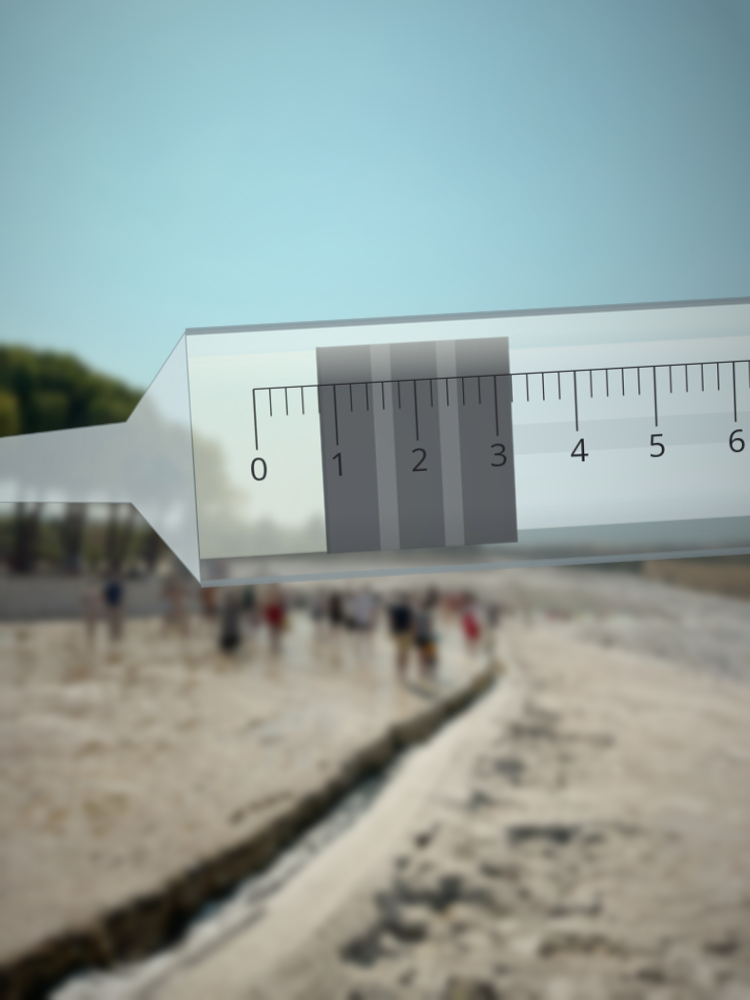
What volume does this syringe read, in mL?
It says 0.8 mL
